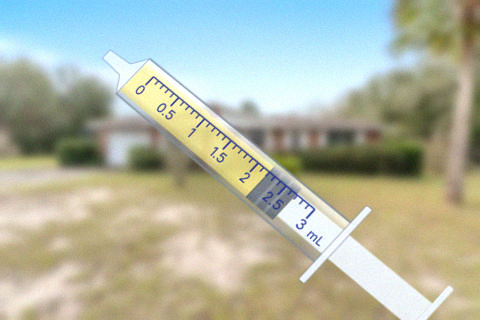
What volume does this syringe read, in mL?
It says 2.2 mL
